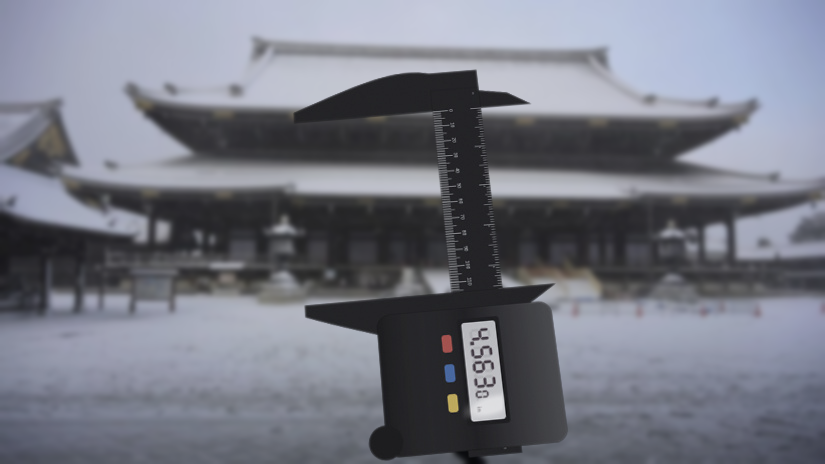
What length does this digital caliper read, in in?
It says 4.5630 in
